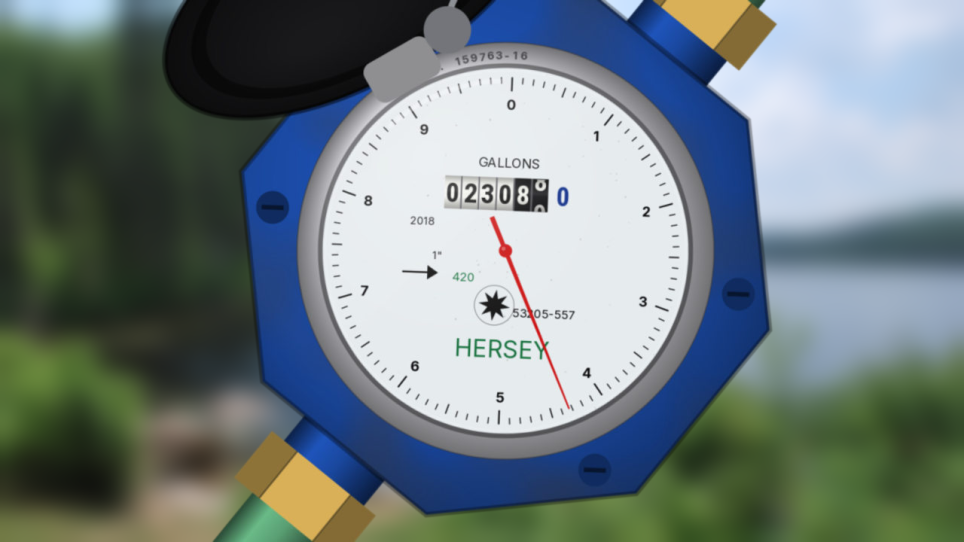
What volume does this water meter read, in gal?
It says 230884.3 gal
